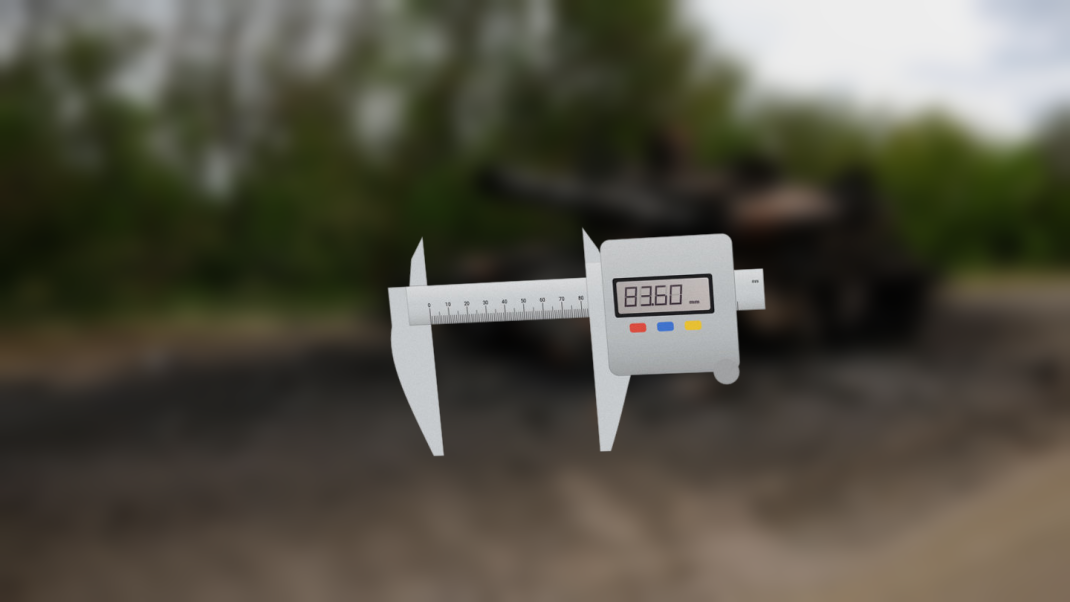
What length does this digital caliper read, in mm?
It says 83.60 mm
